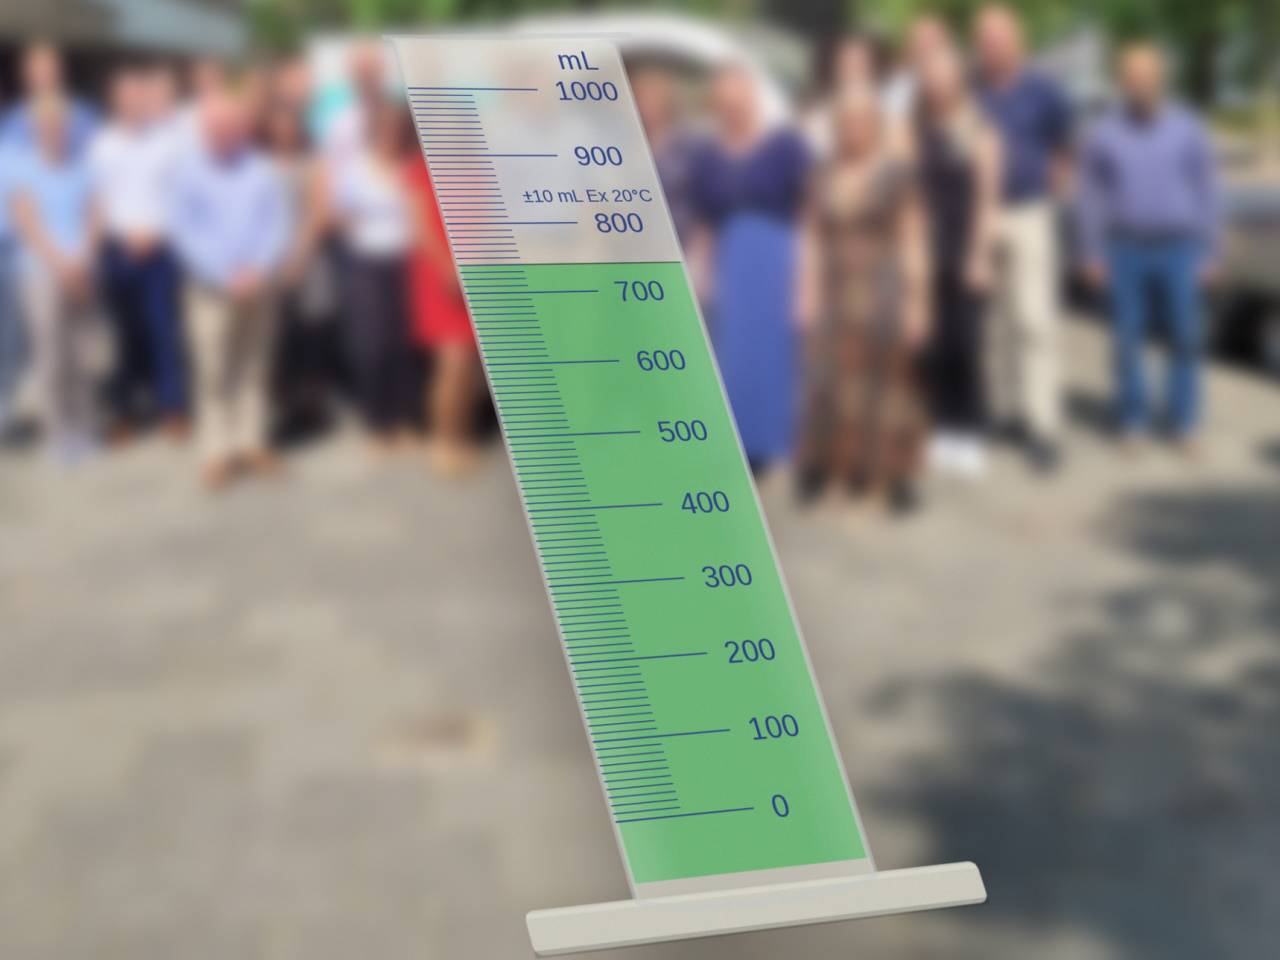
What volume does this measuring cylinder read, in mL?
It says 740 mL
